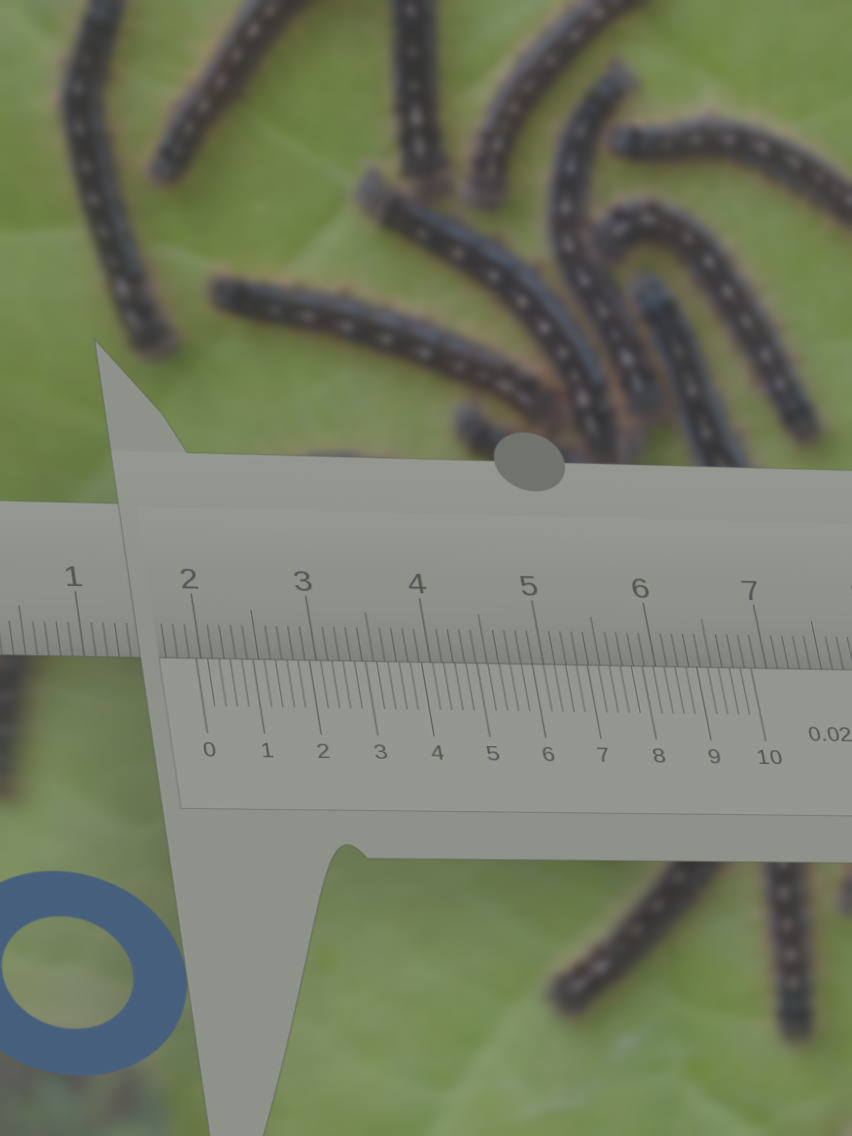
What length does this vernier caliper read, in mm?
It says 19.6 mm
